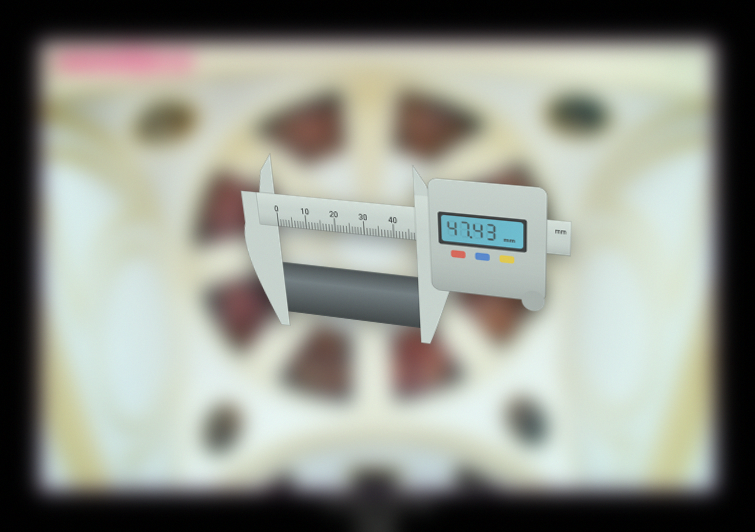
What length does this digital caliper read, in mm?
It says 47.43 mm
